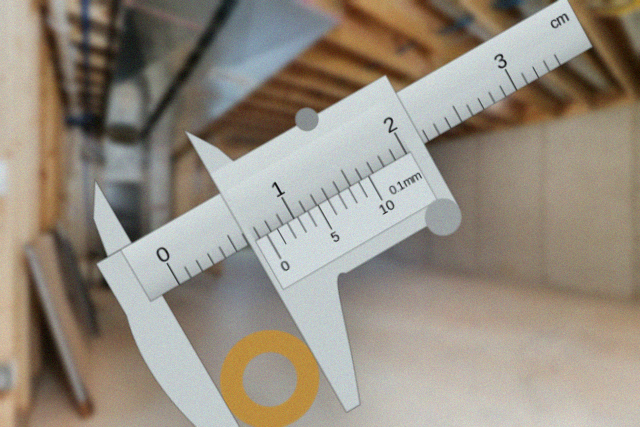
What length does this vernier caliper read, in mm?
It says 7.6 mm
